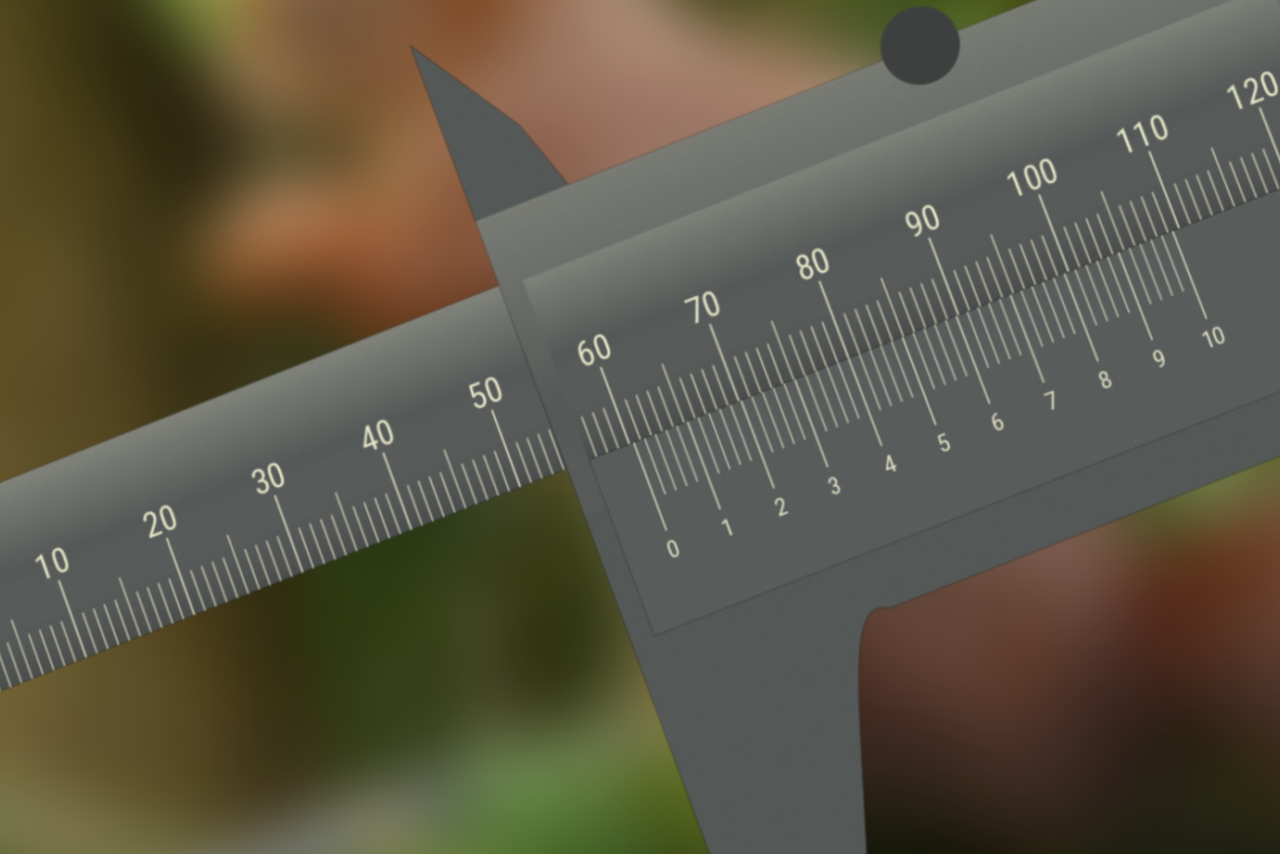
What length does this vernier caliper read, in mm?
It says 60.4 mm
